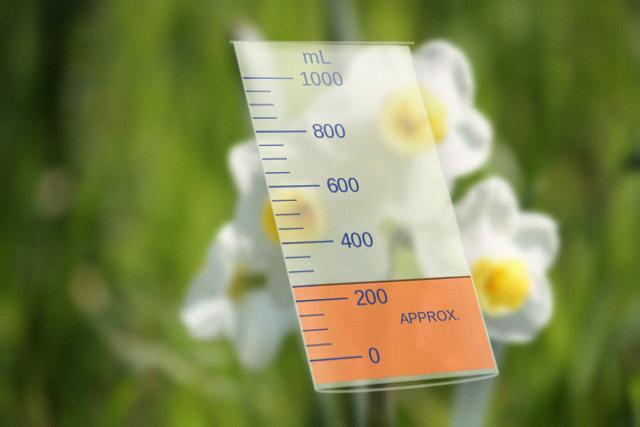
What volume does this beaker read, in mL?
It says 250 mL
